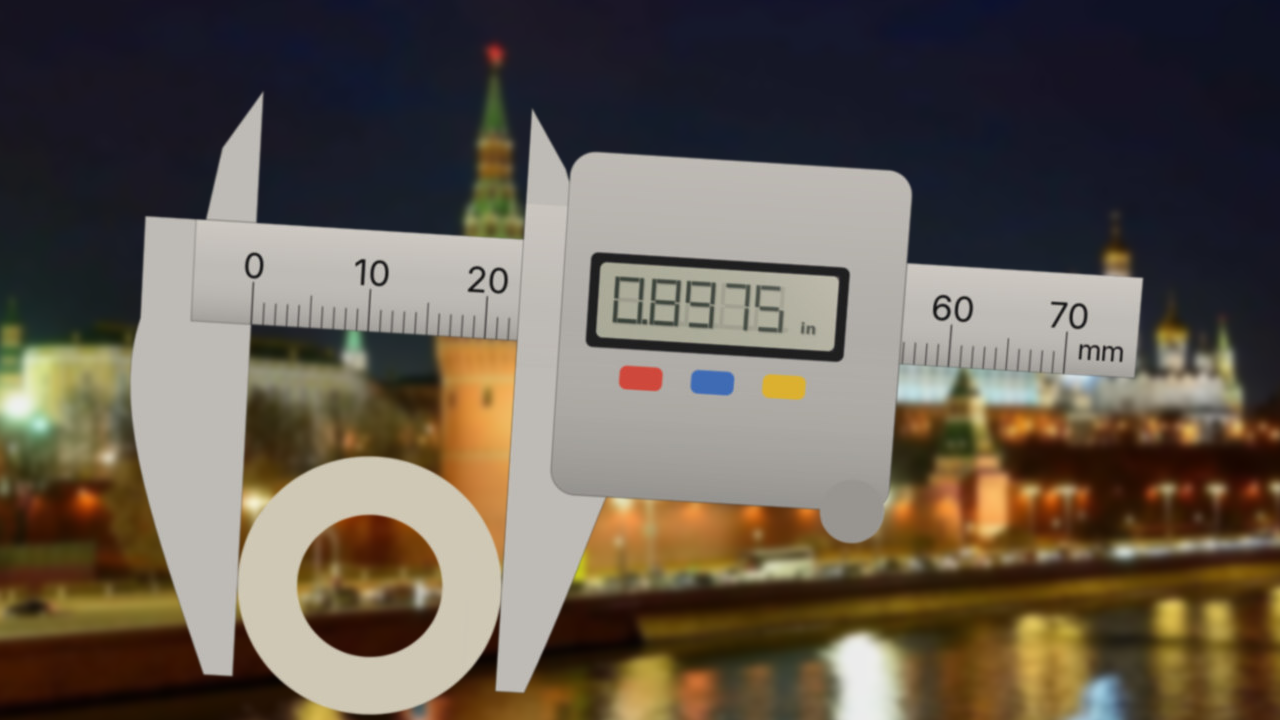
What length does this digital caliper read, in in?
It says 0.8975 in
